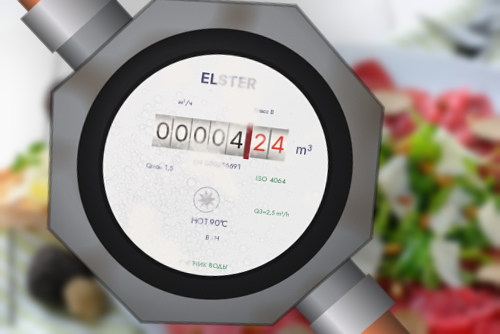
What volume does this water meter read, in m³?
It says 4.24 m³
